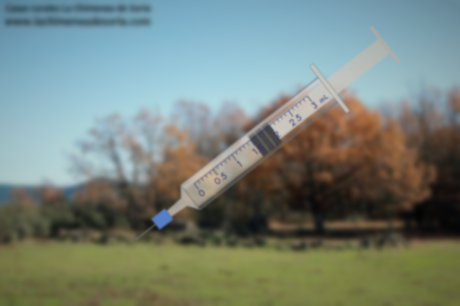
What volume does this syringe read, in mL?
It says 1.5 mL
